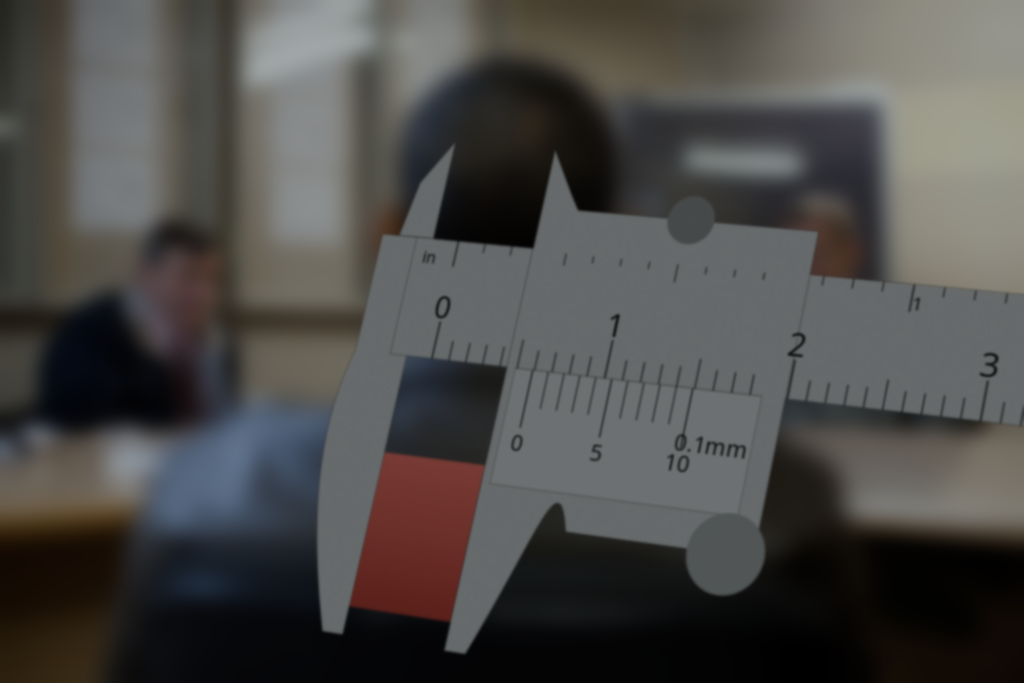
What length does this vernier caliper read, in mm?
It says 5.9 mm
